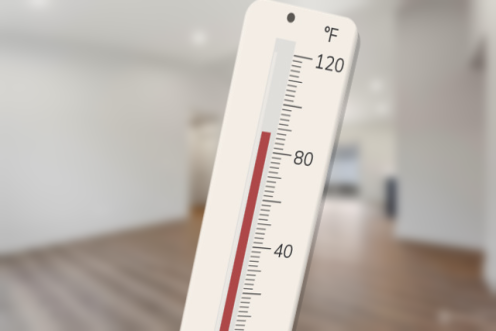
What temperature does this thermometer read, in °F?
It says 88 °F
